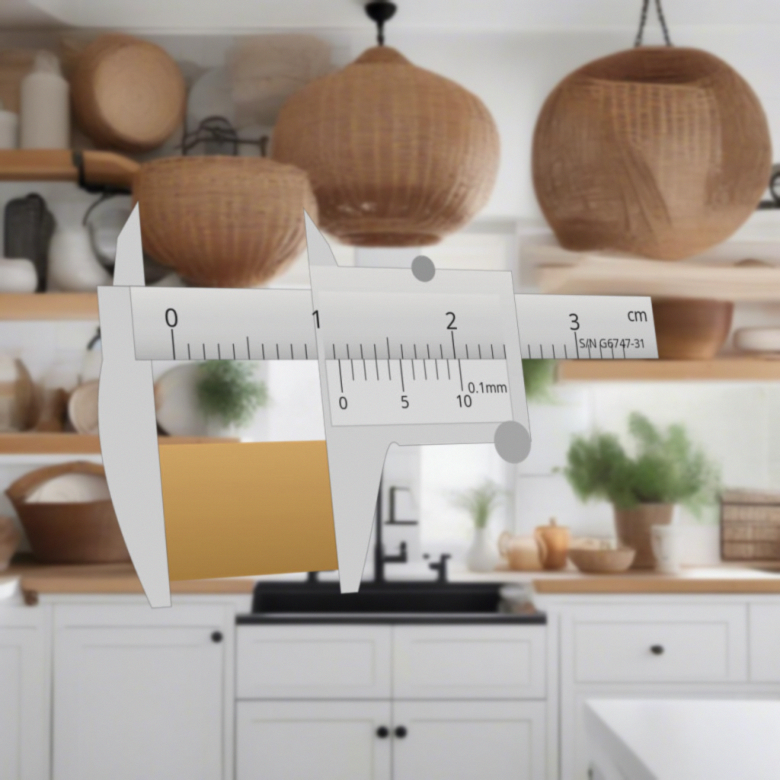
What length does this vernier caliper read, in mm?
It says 11.3 mm
